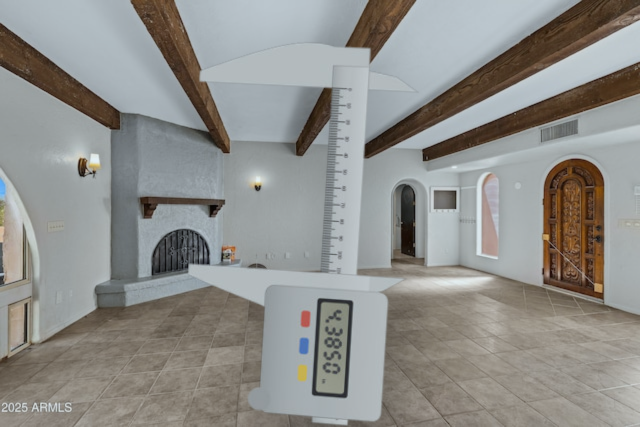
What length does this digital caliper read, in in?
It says 4.3850 in
